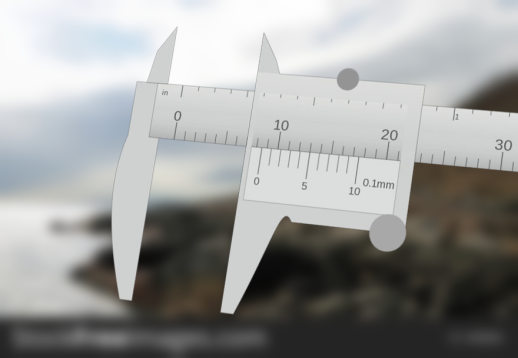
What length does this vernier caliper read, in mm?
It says 8.5 mm
